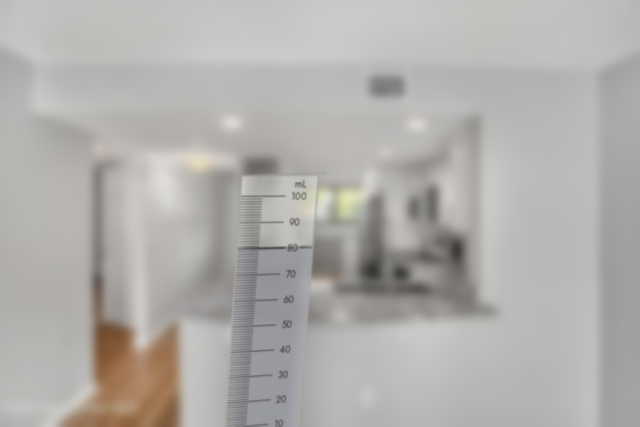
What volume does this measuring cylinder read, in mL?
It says 80 mL
